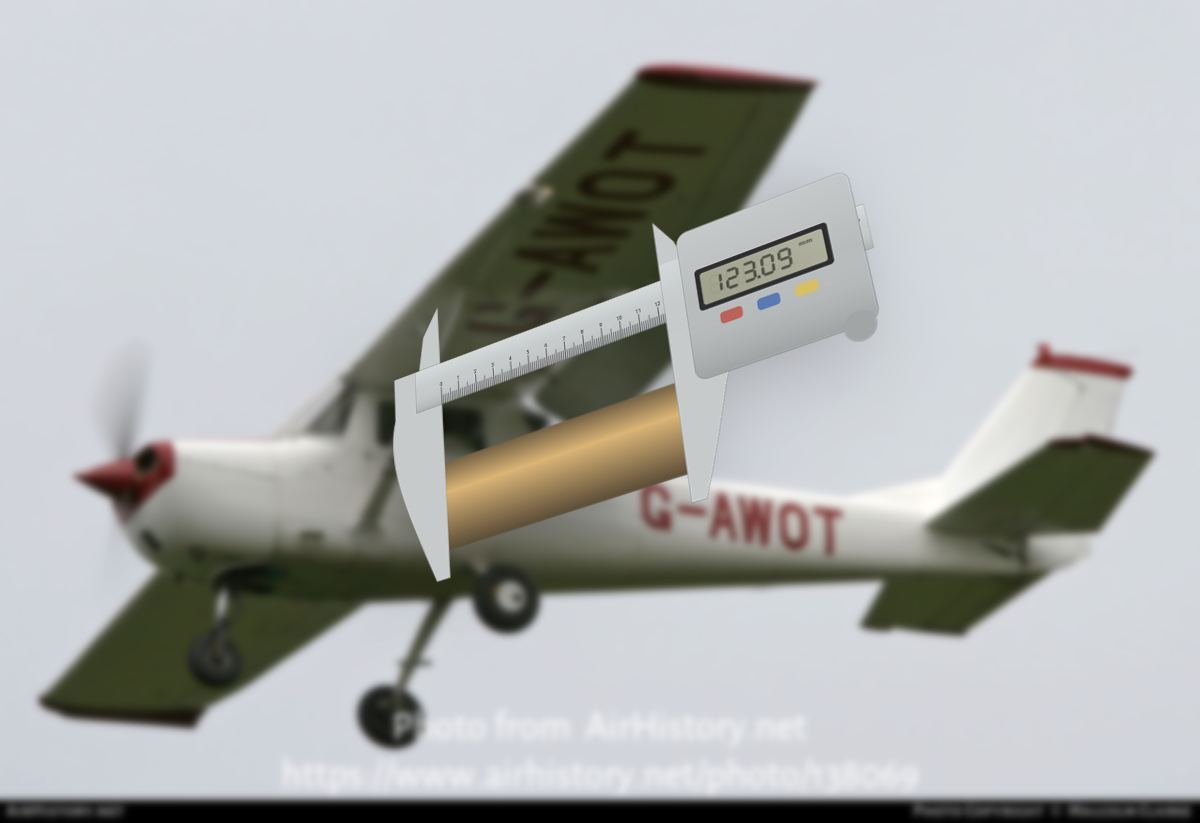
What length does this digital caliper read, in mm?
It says 123.09 mm
